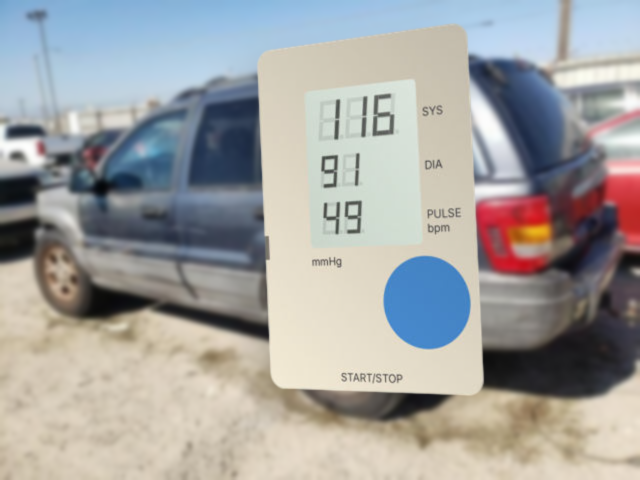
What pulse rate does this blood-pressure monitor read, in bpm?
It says 49 bpm
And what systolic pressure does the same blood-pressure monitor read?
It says 116 mmHg
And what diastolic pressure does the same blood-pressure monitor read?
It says 91 mmHg
